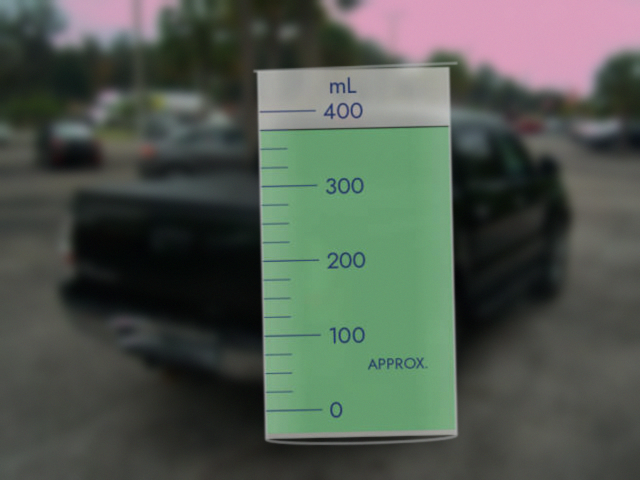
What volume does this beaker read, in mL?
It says 375 mL
